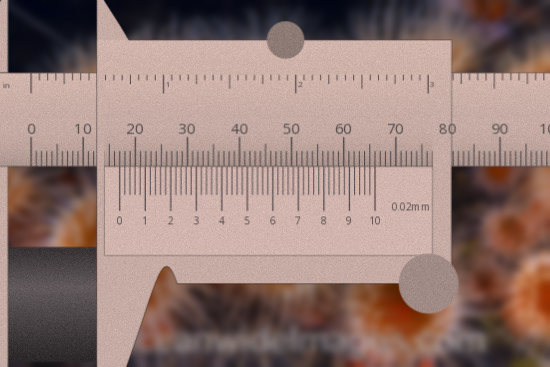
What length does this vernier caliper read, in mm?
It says 17.0 mm
